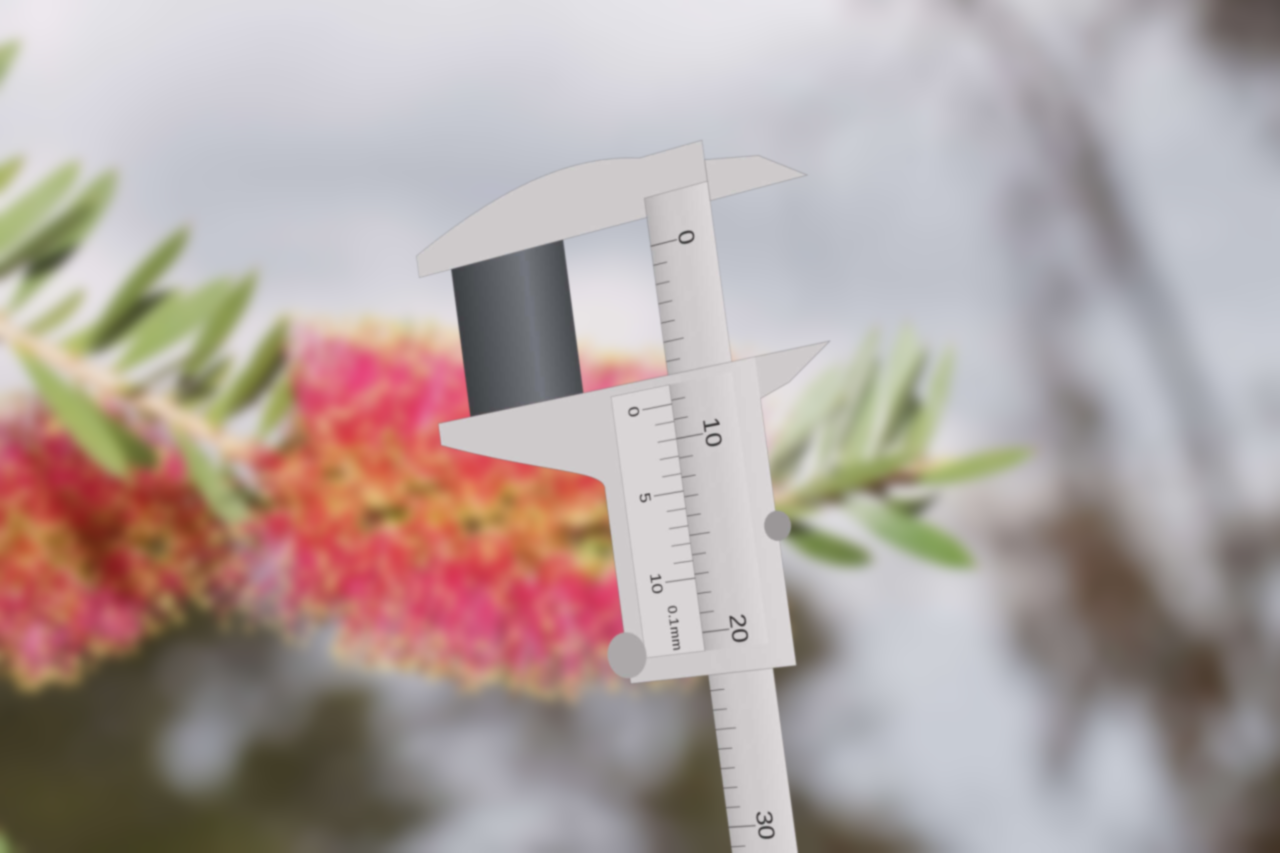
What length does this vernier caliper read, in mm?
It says 8.2 mm
